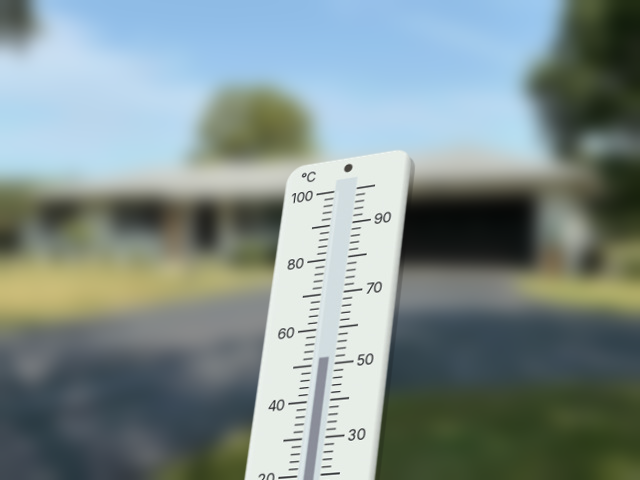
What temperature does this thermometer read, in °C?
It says 52 °C
